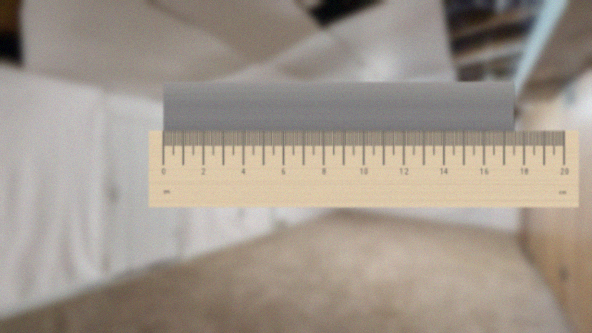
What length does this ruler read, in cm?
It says 17.5 cm
